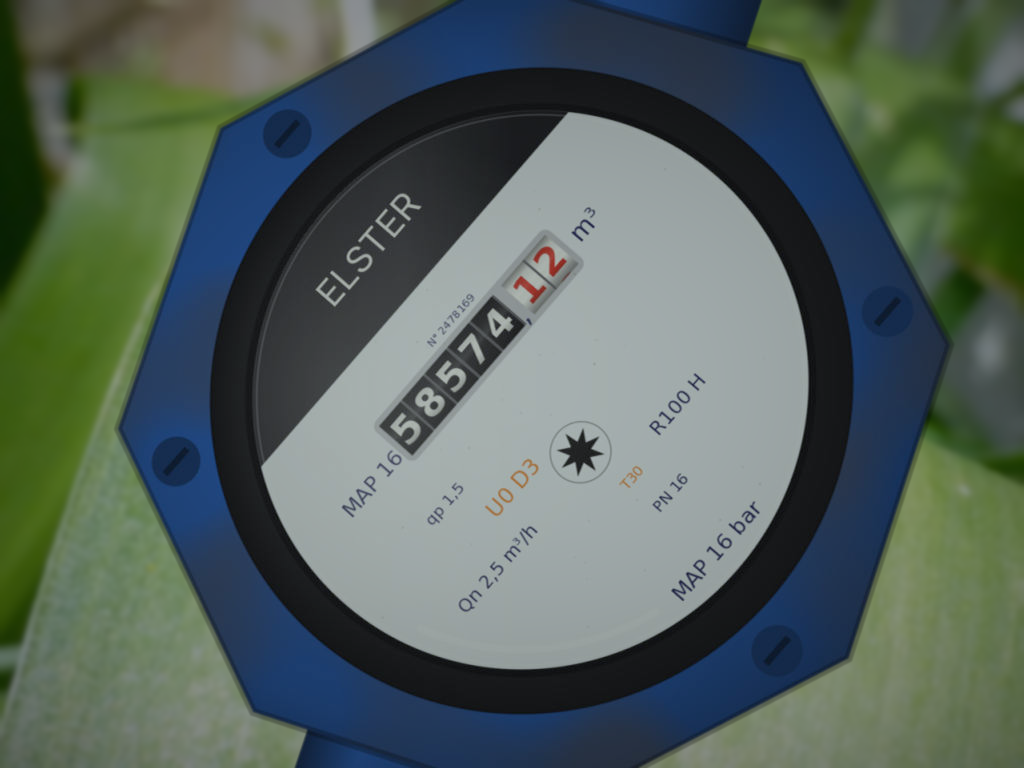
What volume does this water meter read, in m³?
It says 58574.12 m³
